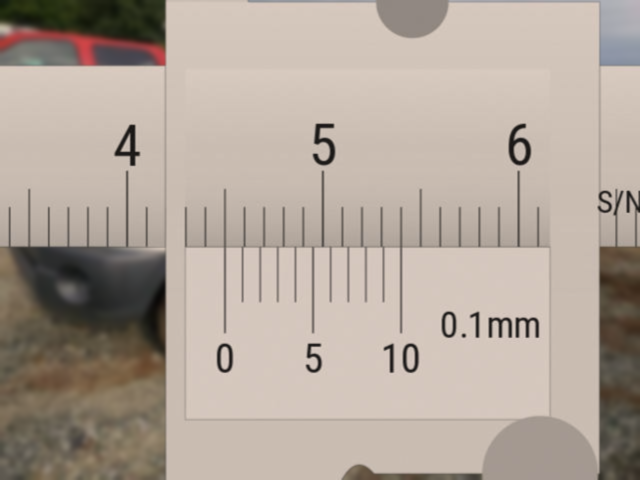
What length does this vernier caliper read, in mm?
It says 45.0 mm
